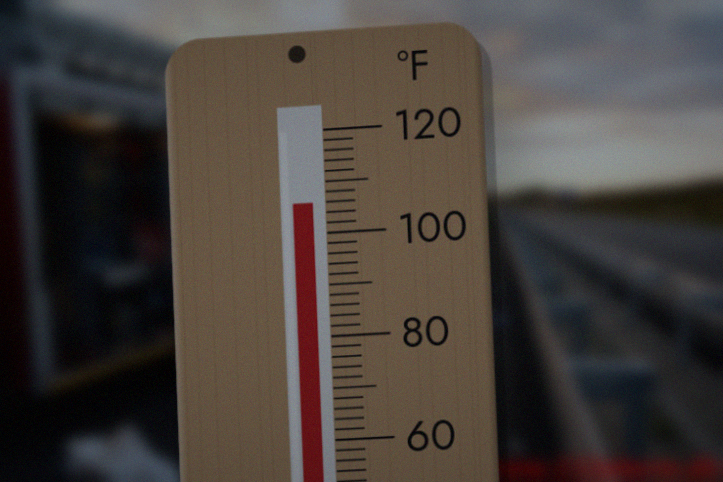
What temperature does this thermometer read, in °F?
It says 106 °F
